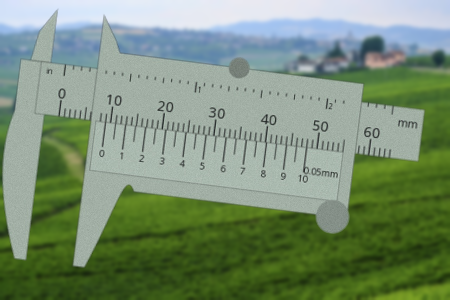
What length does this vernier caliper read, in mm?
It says 9.0 mm
